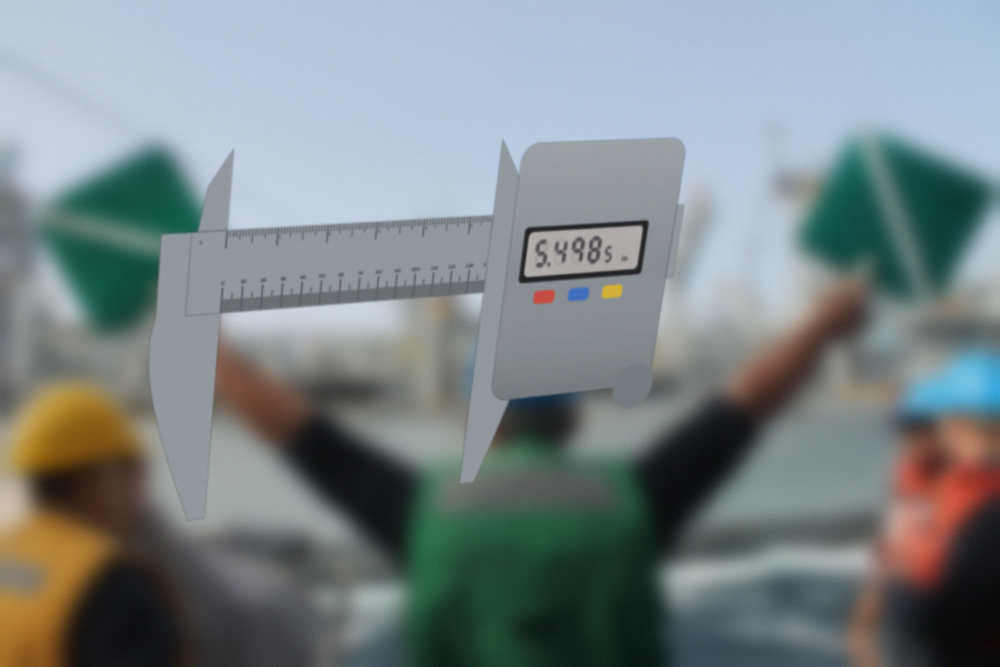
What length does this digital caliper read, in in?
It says 5.4985 in
